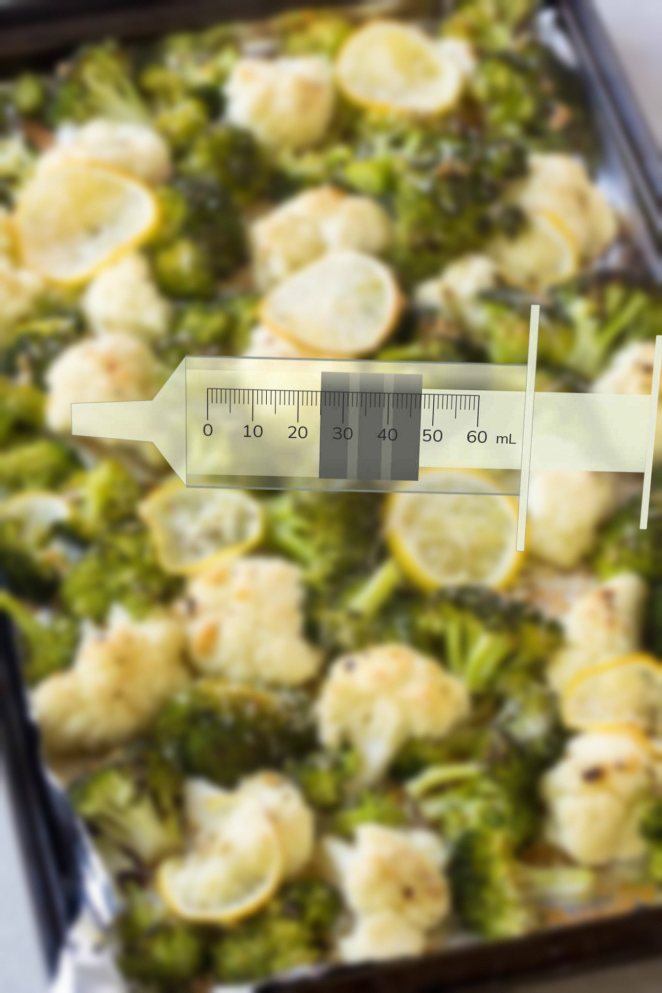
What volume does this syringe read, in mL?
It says 25 mL
